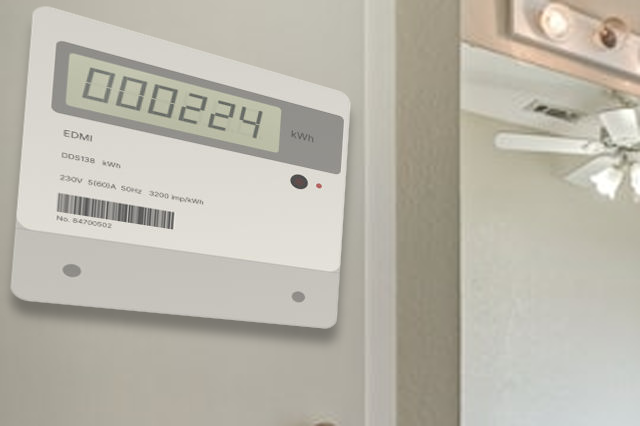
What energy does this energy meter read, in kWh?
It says 224 kWh
